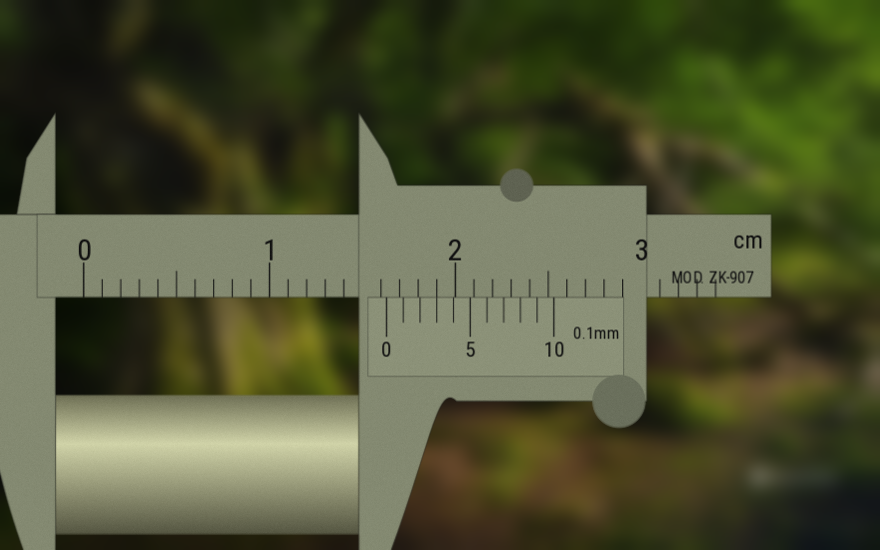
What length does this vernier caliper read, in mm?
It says 16.3 mm
